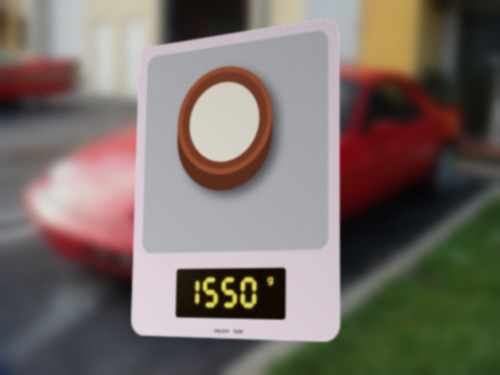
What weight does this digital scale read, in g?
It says 1550 g
